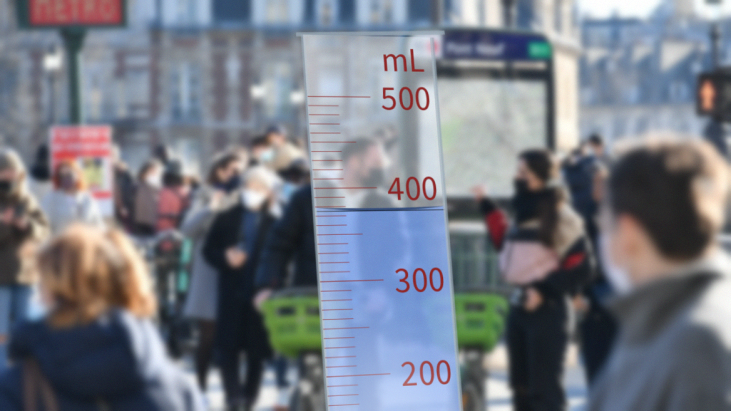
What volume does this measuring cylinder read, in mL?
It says 375 mL
